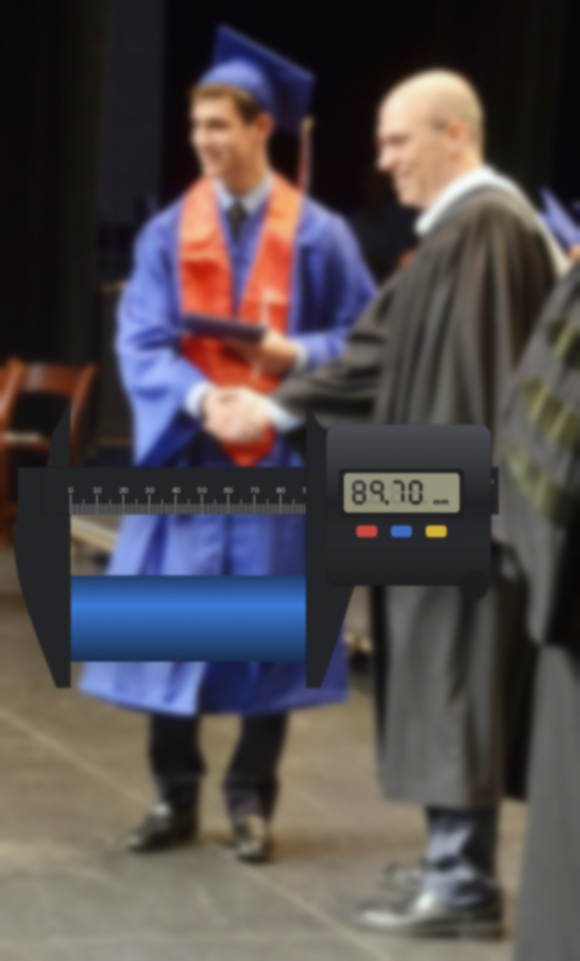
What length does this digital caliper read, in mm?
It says 89.70 mm
